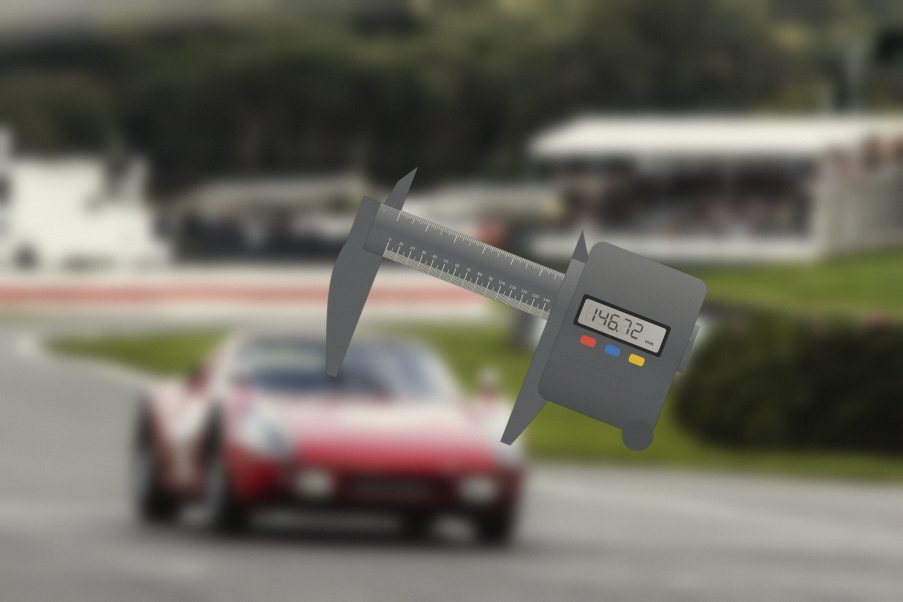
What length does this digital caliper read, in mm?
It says 146.72 mm
